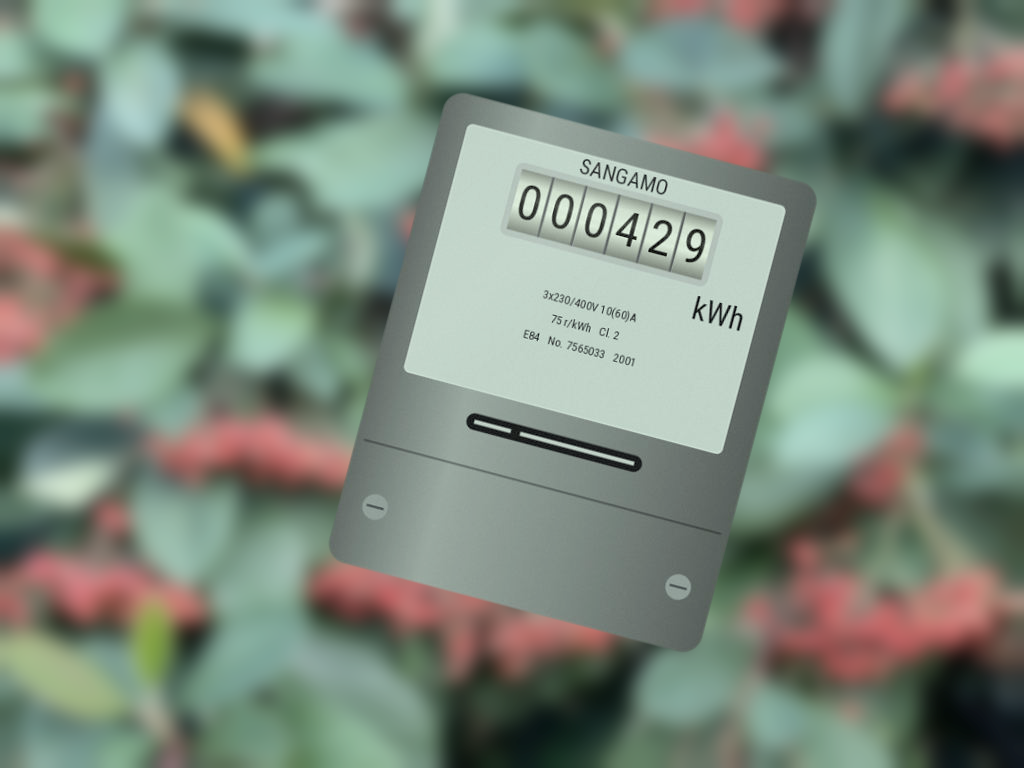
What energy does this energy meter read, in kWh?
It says 429 kWh
